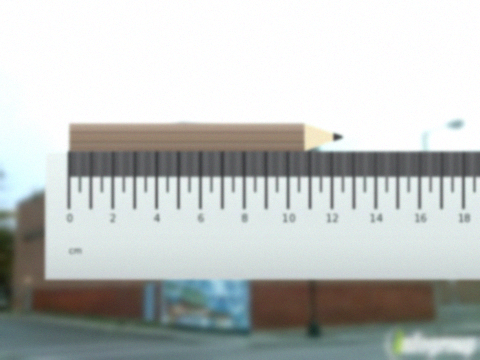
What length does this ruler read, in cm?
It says 12.5 cm
